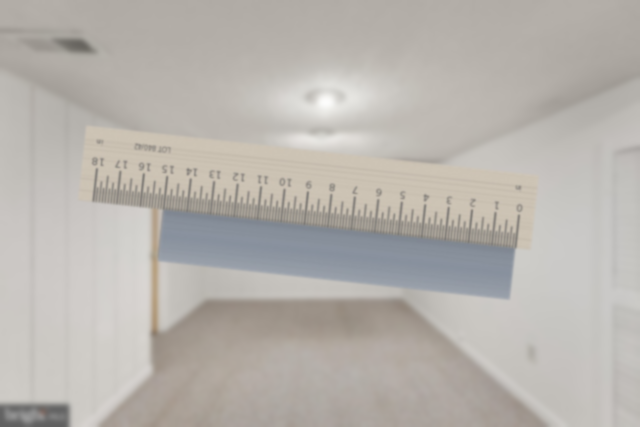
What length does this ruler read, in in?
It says 15 in
